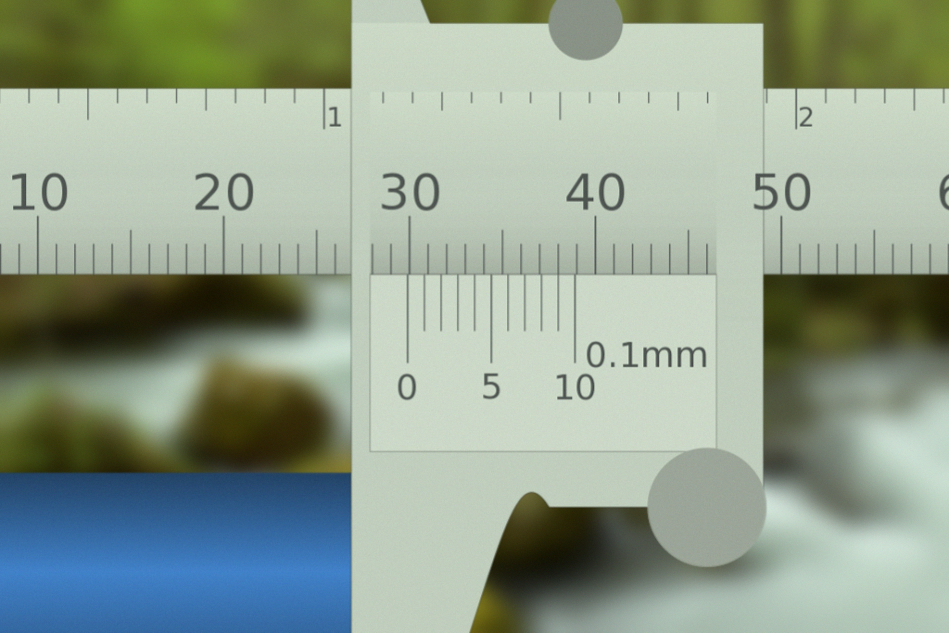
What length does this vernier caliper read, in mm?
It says 29.9 mm
